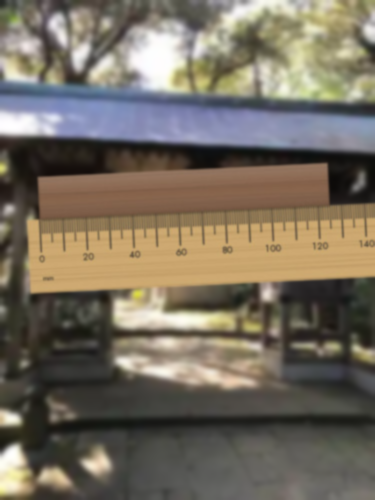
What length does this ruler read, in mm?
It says 125 mm
